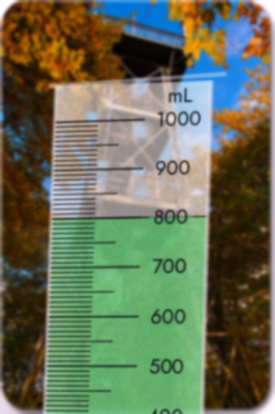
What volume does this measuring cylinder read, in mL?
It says 800 mL
